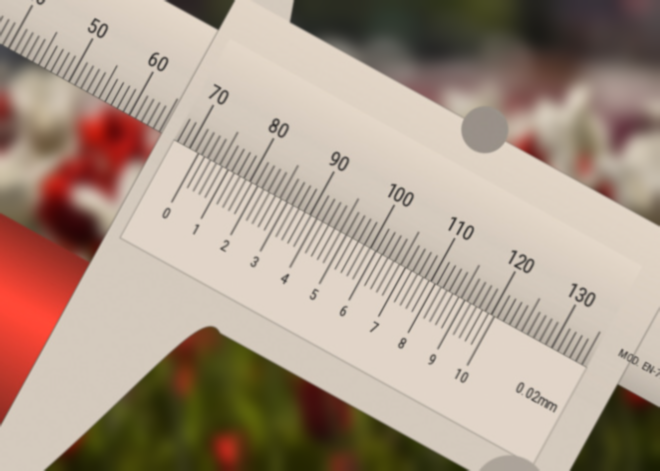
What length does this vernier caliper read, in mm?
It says 71.5 mm
